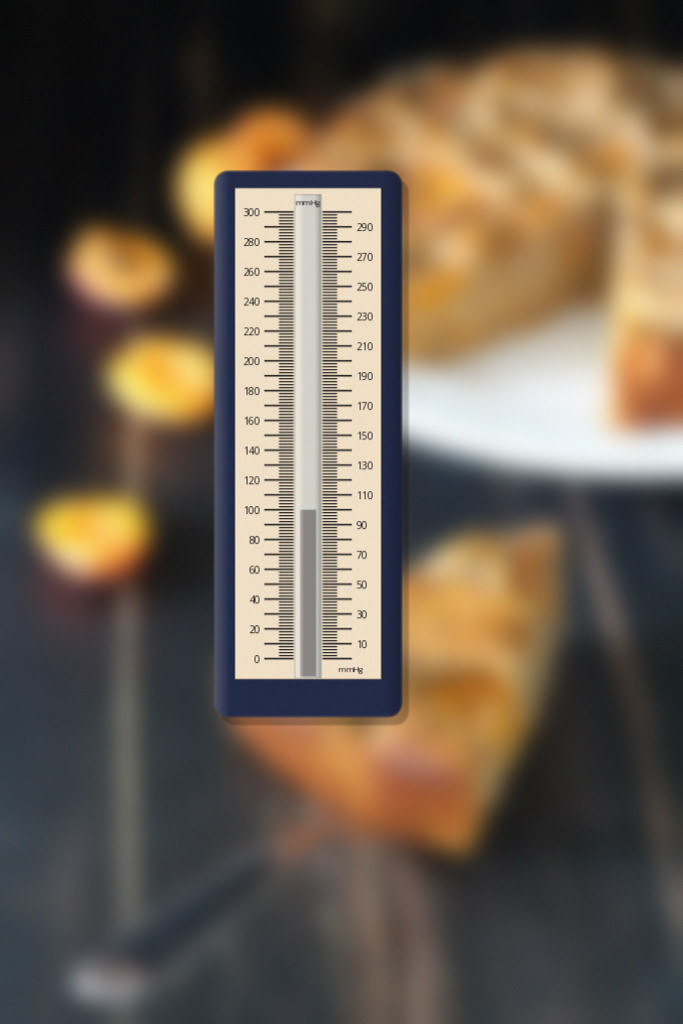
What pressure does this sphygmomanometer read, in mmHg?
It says 100 mmHg
